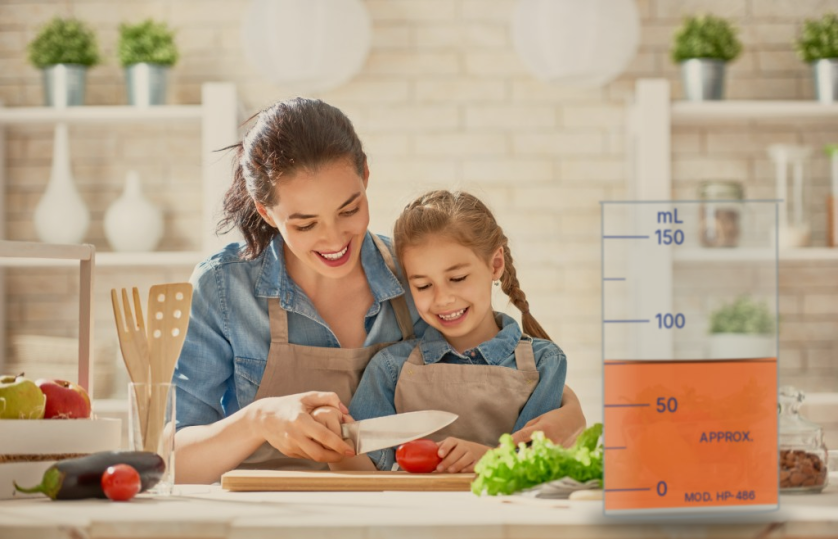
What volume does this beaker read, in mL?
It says 75 mL
